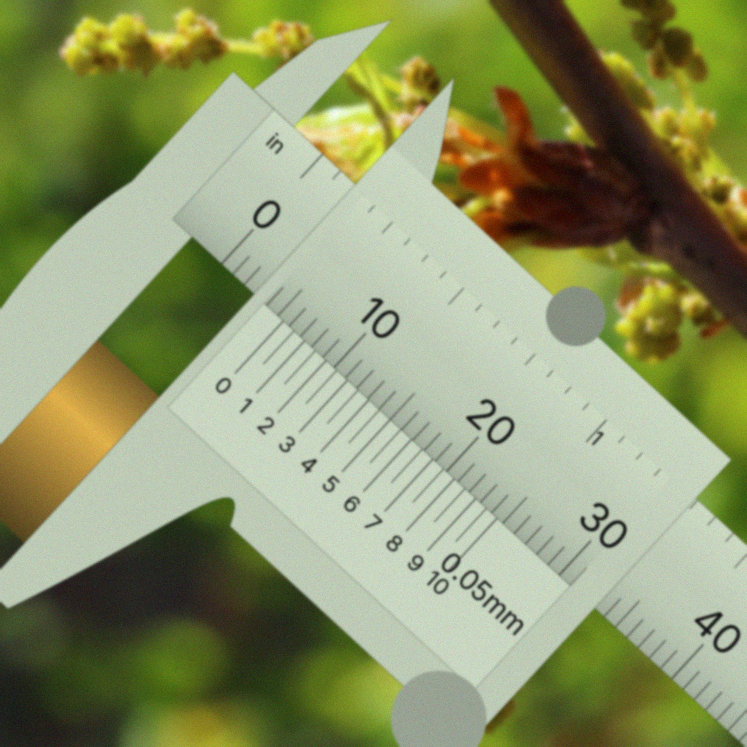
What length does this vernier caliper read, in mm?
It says 5.5 mm
